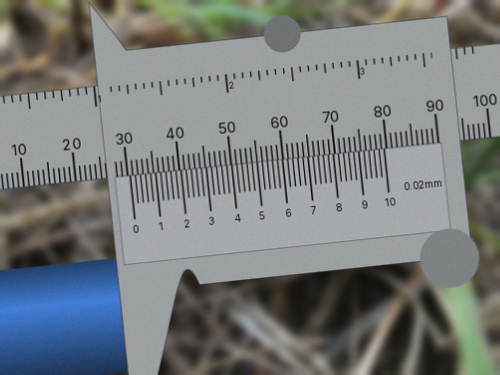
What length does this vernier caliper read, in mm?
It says 30.5 mm
